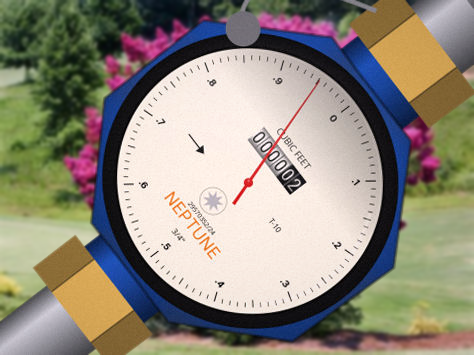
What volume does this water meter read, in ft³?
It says 1.95 ft³
